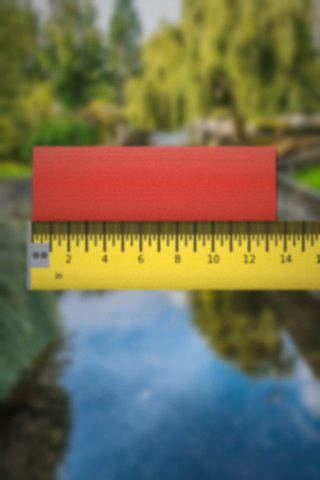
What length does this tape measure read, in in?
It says 13.5 in
